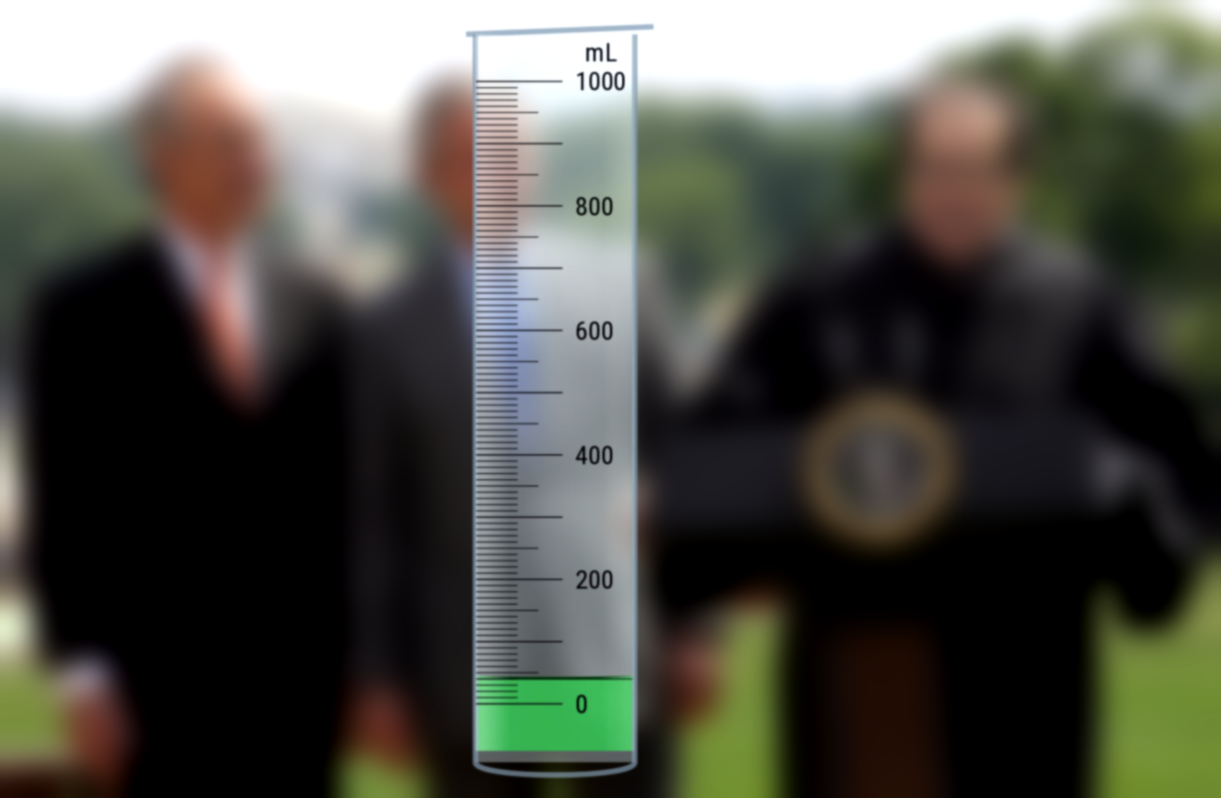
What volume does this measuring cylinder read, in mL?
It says 40 mL
